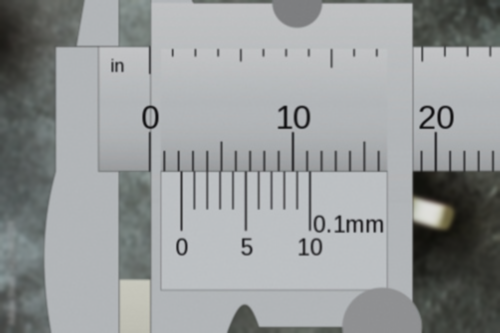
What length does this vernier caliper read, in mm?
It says 2.2 mm
